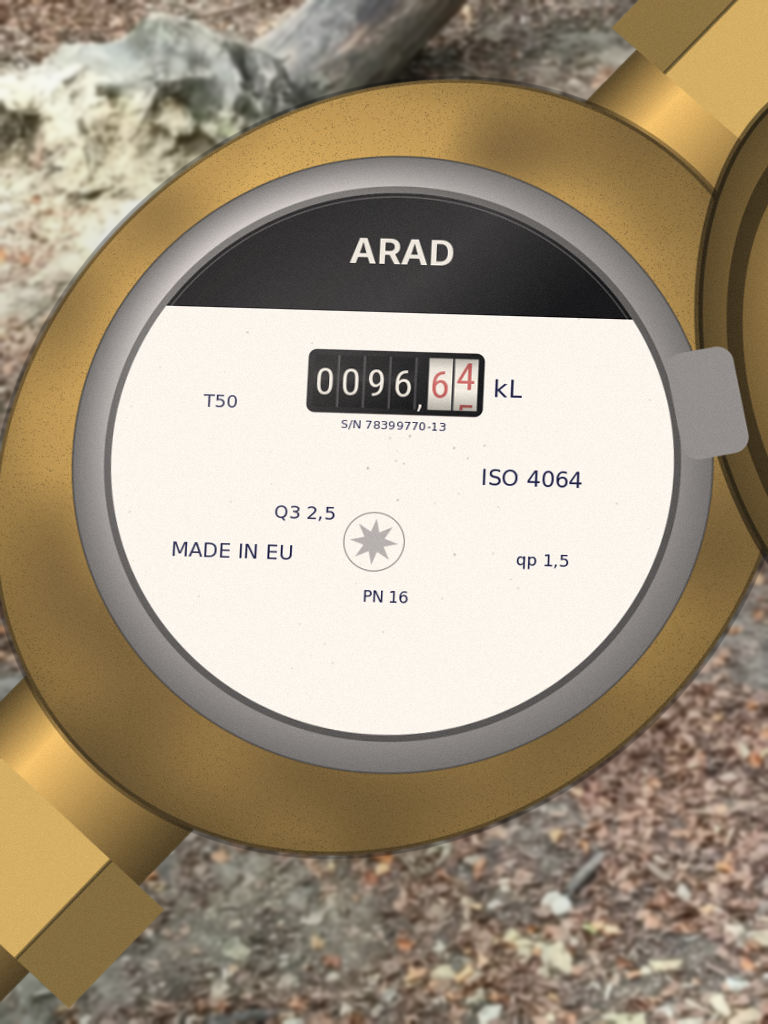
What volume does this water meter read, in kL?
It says 96.64 kL
